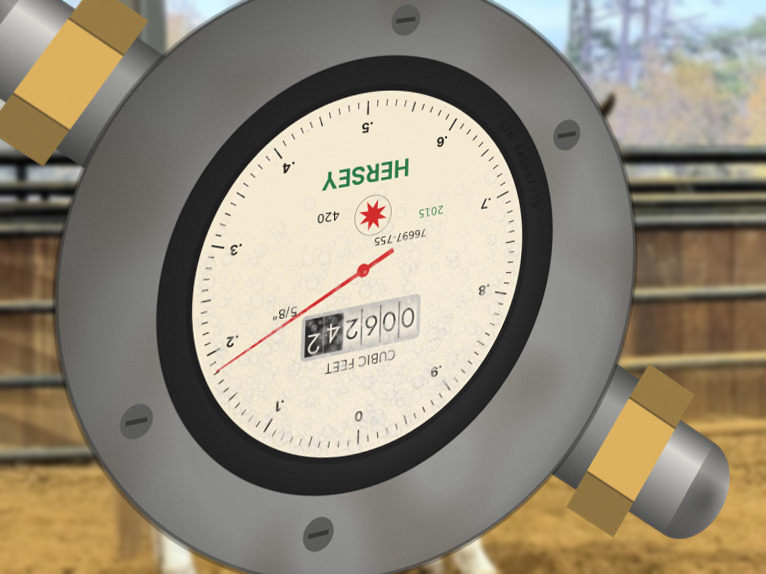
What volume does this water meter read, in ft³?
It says 6242.18 ft³
